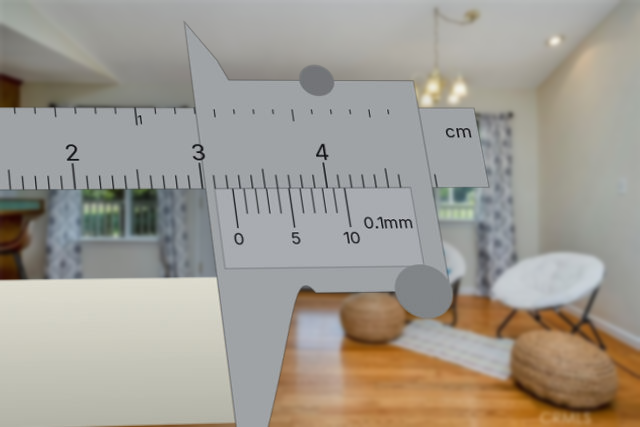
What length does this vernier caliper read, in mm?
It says 32.4 mm
